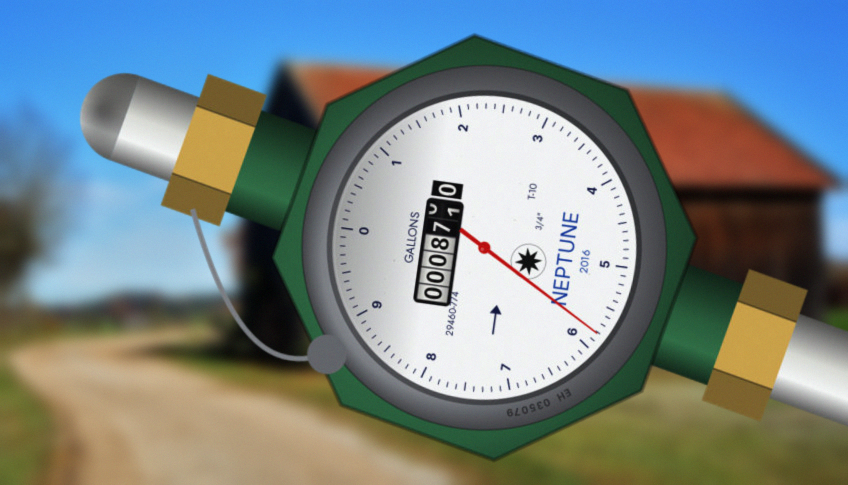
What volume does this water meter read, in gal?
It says 8705.8 gal
